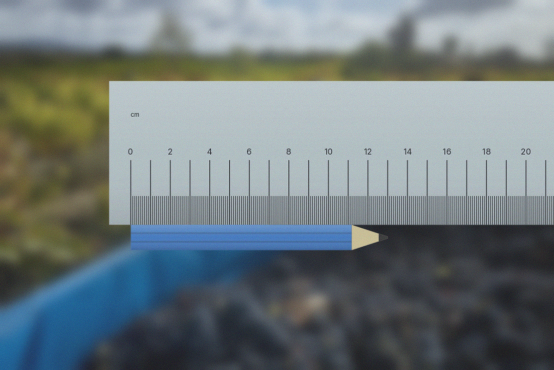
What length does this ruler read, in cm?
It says 13 cm
